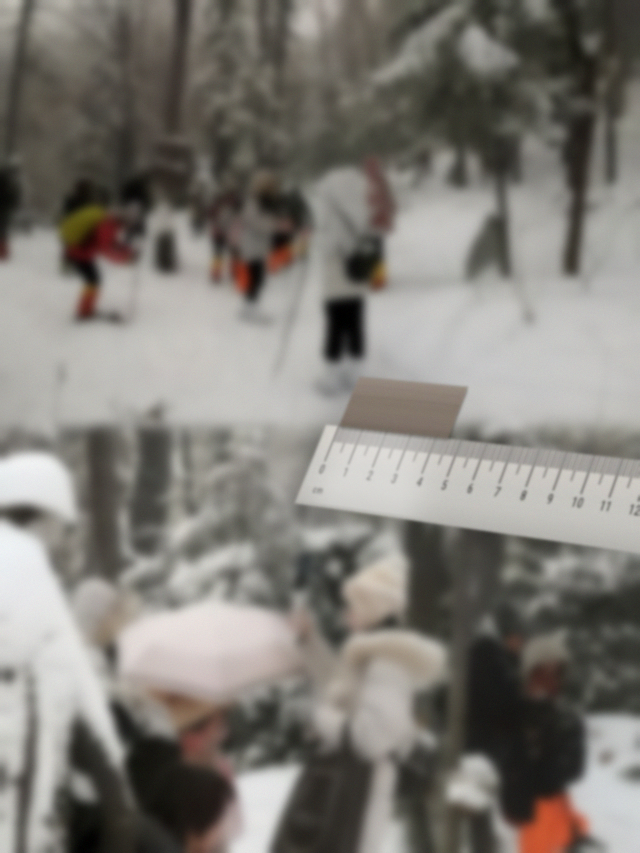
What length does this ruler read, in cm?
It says 4.5 cm
